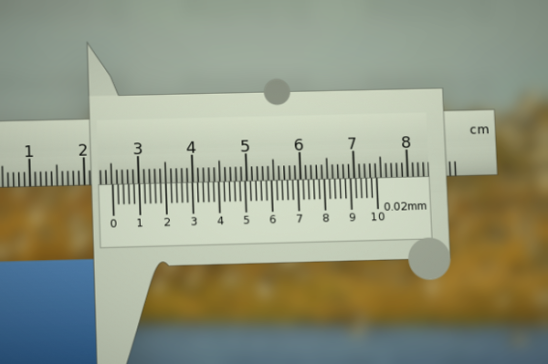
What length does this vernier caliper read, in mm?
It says 25.2 mm
